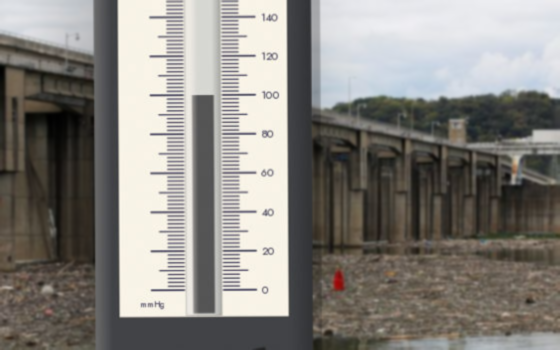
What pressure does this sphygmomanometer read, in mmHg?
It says 100 mmHg
